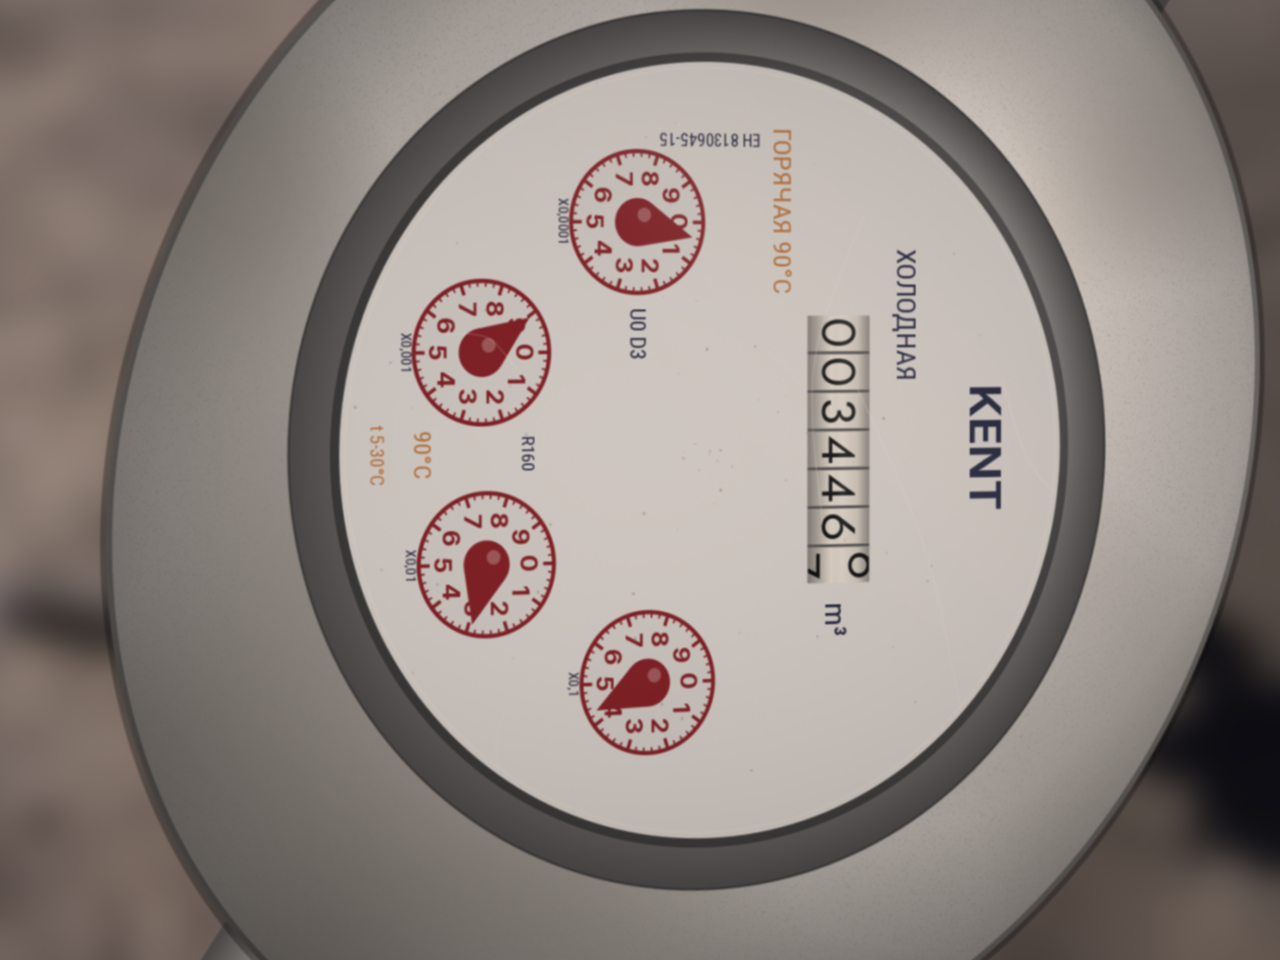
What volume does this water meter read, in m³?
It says 34466.4290 m³
